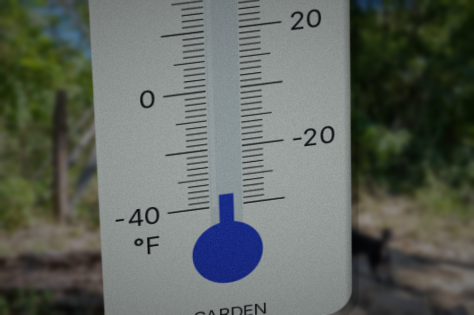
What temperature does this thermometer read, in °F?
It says -36 °F
